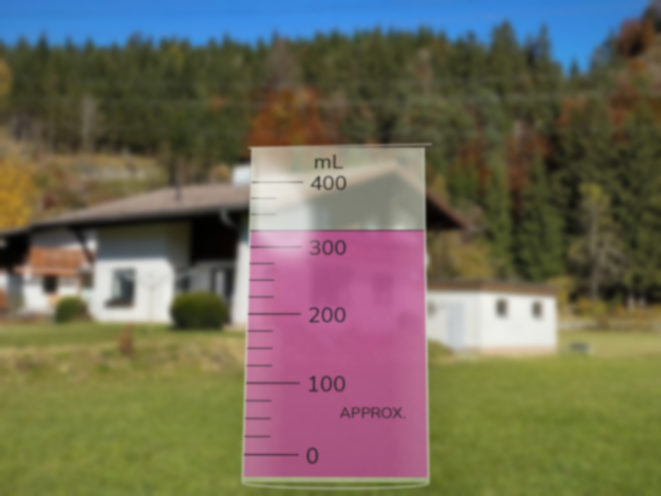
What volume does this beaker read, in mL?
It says 325 mL
